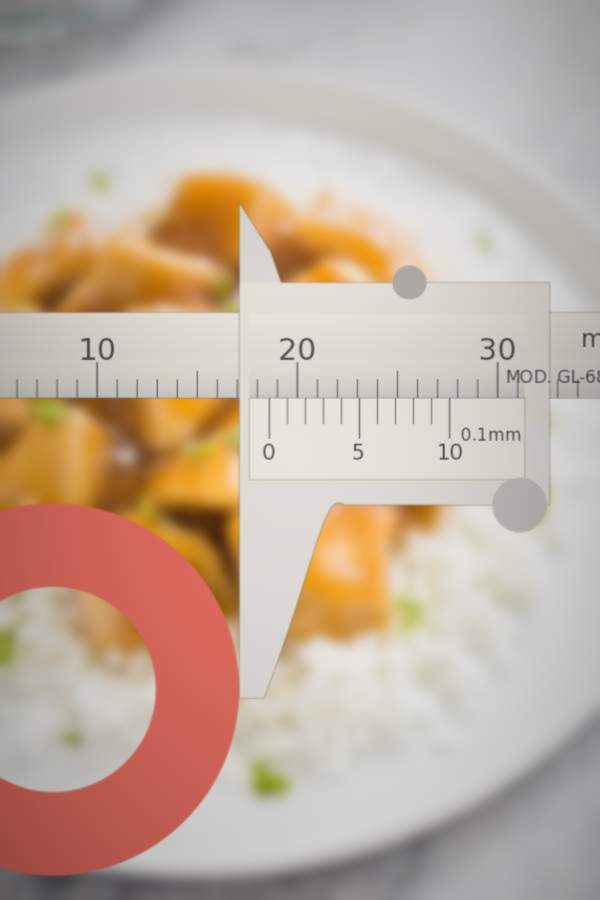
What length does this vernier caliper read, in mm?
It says 18.6 mm
